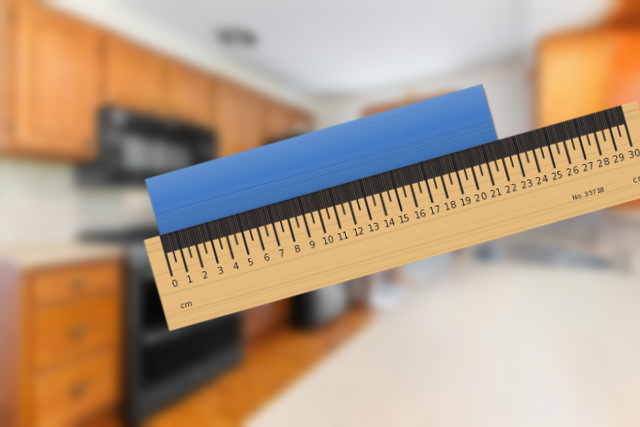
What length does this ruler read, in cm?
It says 22 cm
